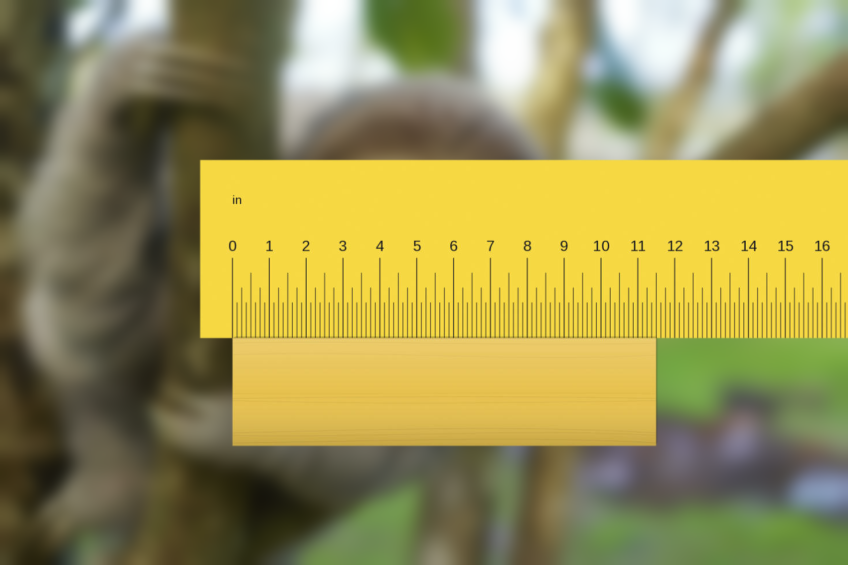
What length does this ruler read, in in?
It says 11.5 in
